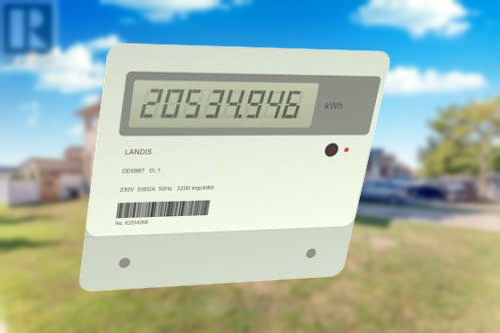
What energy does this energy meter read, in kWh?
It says 20534.946 kWh
